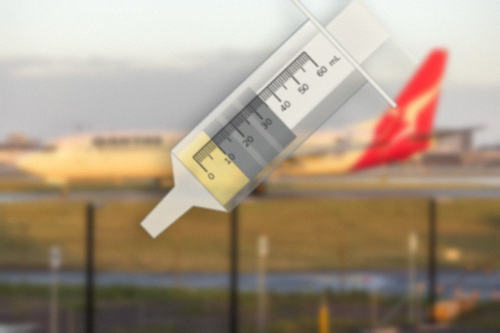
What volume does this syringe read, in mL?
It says 10 mL
